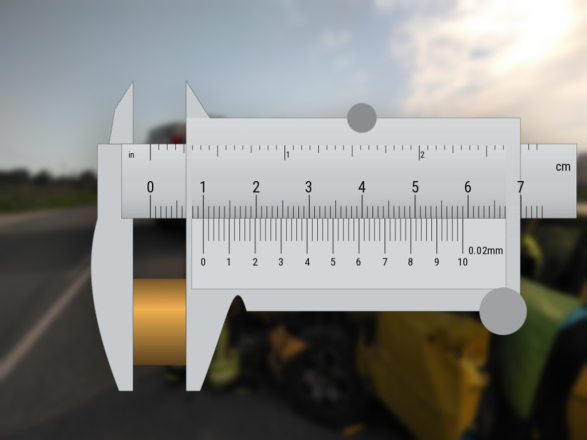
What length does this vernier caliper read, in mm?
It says 10.0 mm
